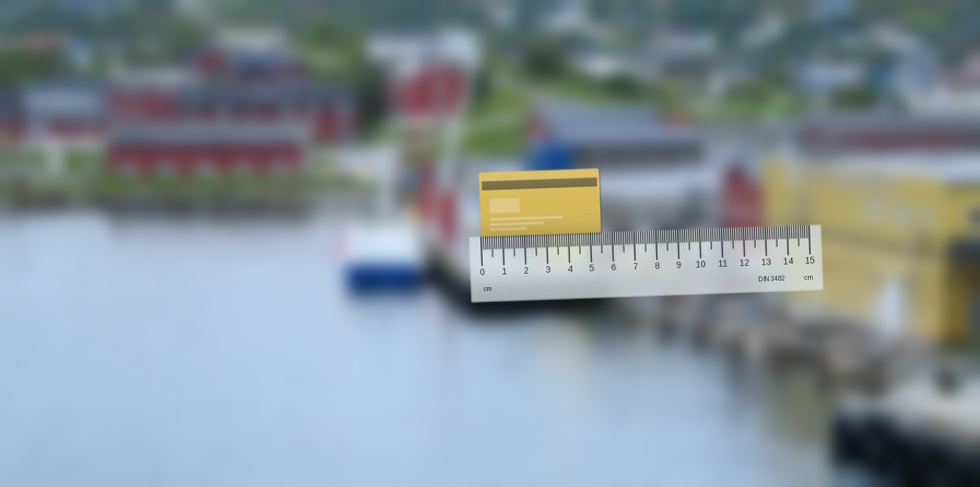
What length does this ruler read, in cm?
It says 5.5 cm
